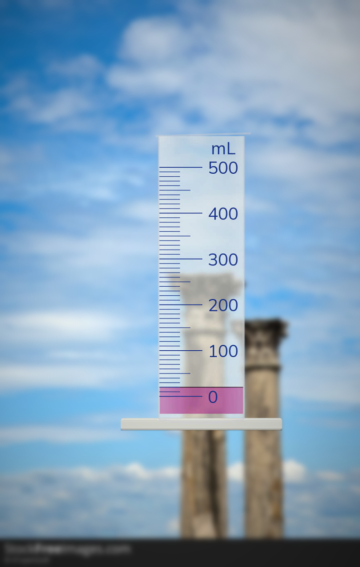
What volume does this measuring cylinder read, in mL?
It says 20 mL
